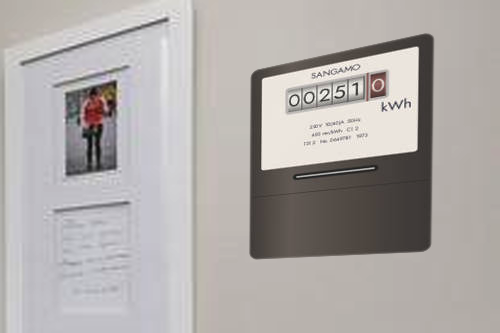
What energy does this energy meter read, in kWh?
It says 251.0 kWh
